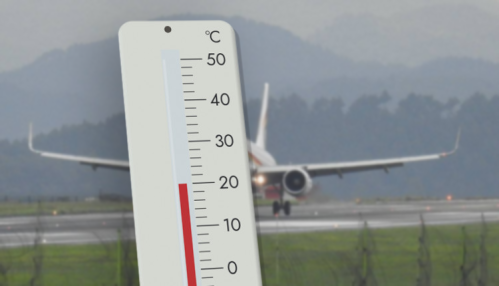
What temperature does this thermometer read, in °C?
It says 20 °C
